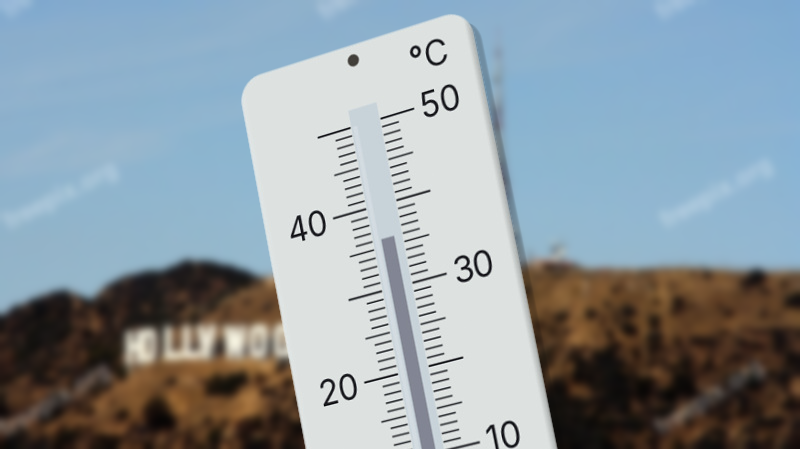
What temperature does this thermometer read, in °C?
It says 36 °C
